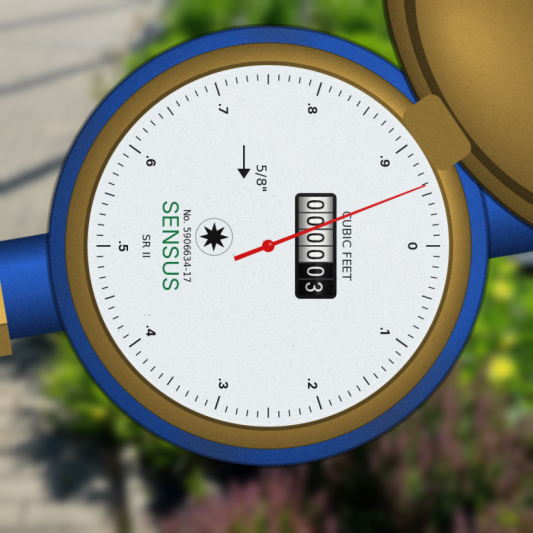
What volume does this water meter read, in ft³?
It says 2.94 ft³
